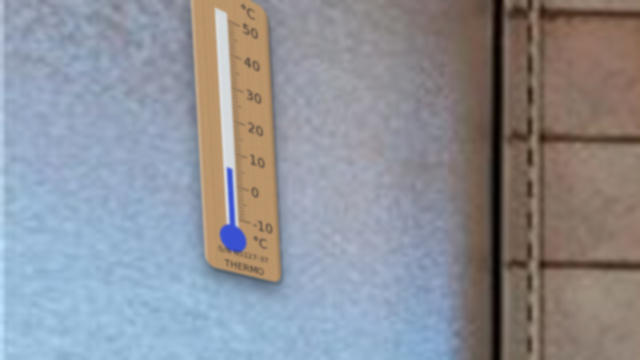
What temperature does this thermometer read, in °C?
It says 5 °C
